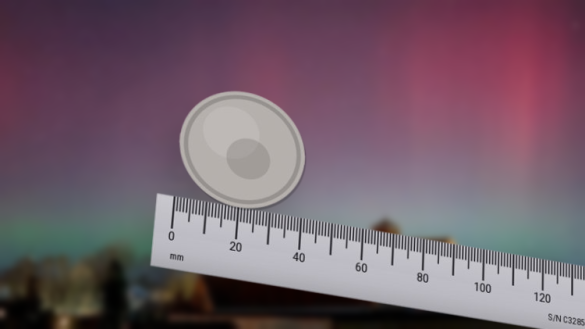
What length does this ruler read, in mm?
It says 40 mm
